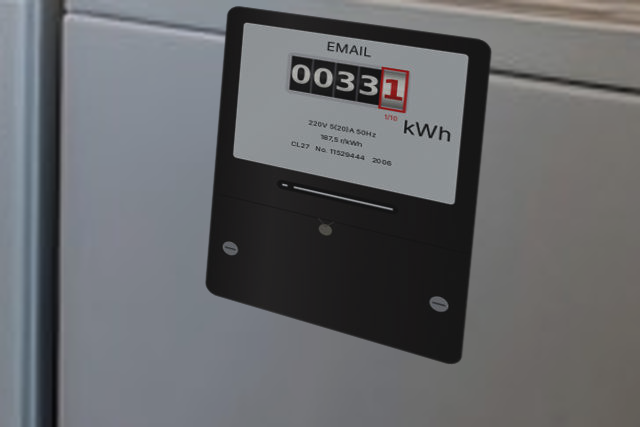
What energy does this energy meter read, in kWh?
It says 33.1 kWh
